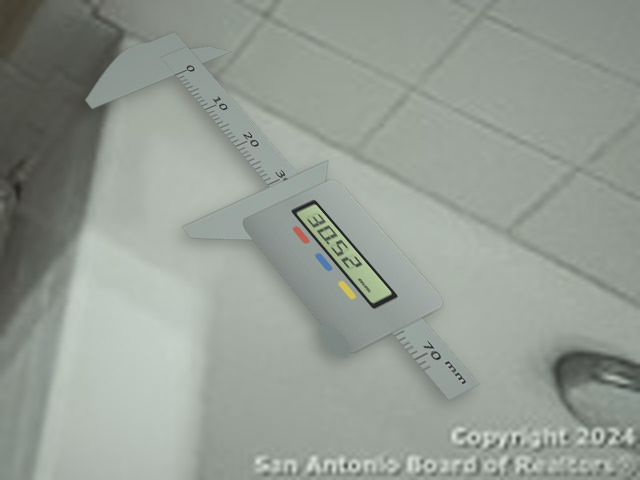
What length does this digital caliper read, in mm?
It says 30.52 mm
